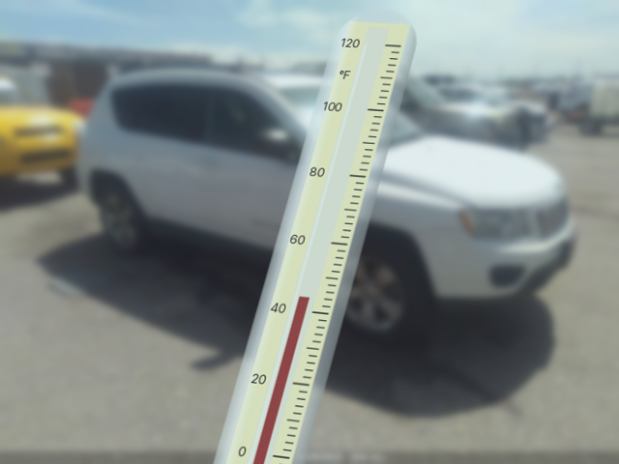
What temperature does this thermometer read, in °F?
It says 44 °F
